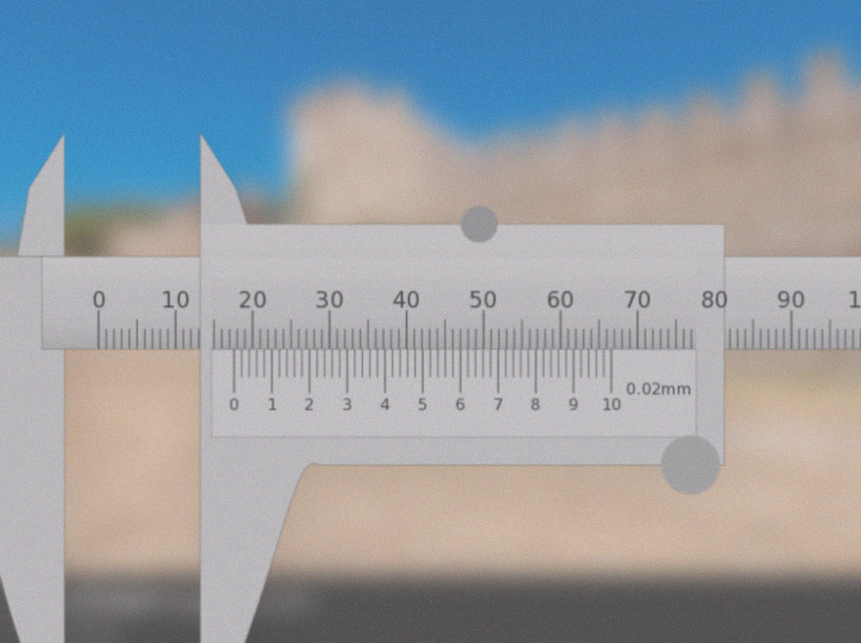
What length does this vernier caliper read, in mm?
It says 17.6 mm
